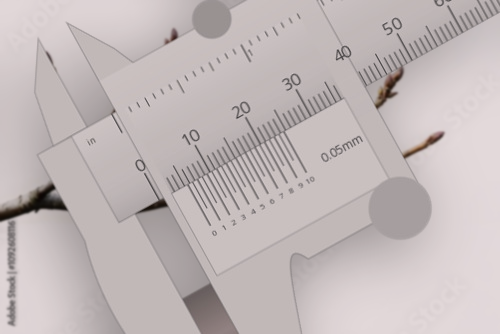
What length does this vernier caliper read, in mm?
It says 5.6 mm
